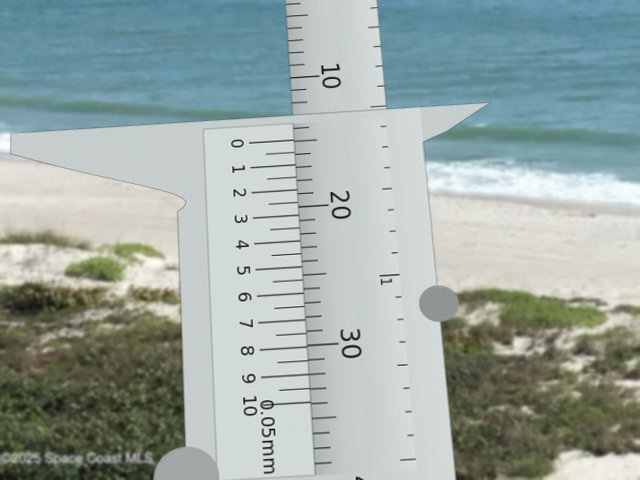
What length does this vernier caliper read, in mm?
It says 14.9 mm
